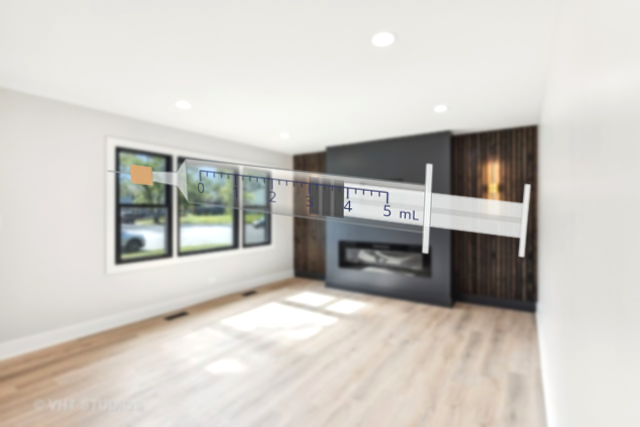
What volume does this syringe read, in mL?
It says 3 mL
